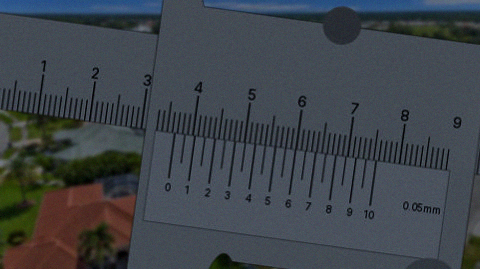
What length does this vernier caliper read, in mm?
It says 36.5 mm
